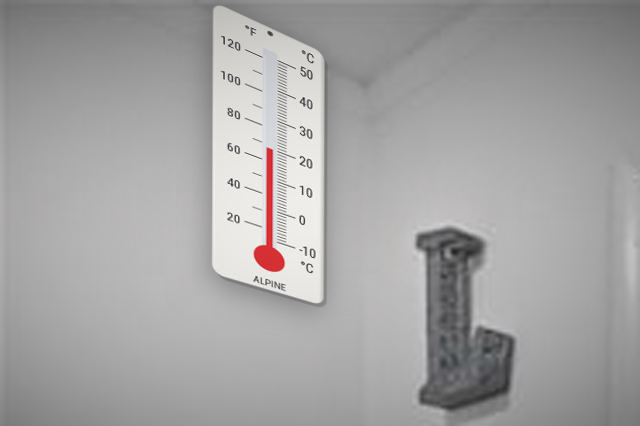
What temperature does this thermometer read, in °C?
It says 20 °C
